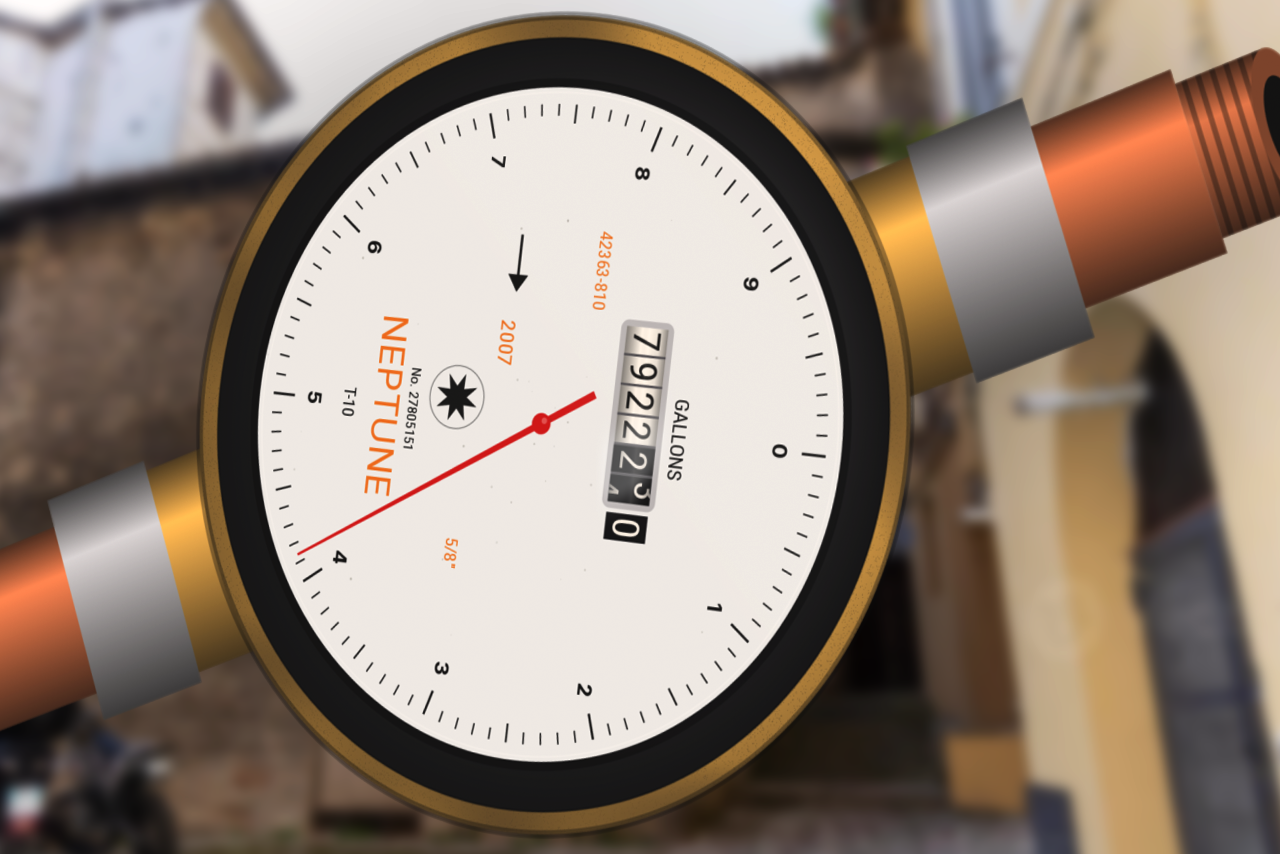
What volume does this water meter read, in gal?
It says 7922234.1 gal
